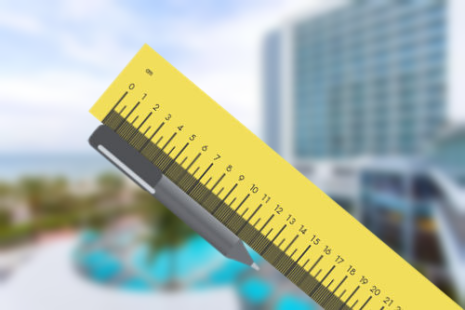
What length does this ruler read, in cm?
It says 13.5 cm
